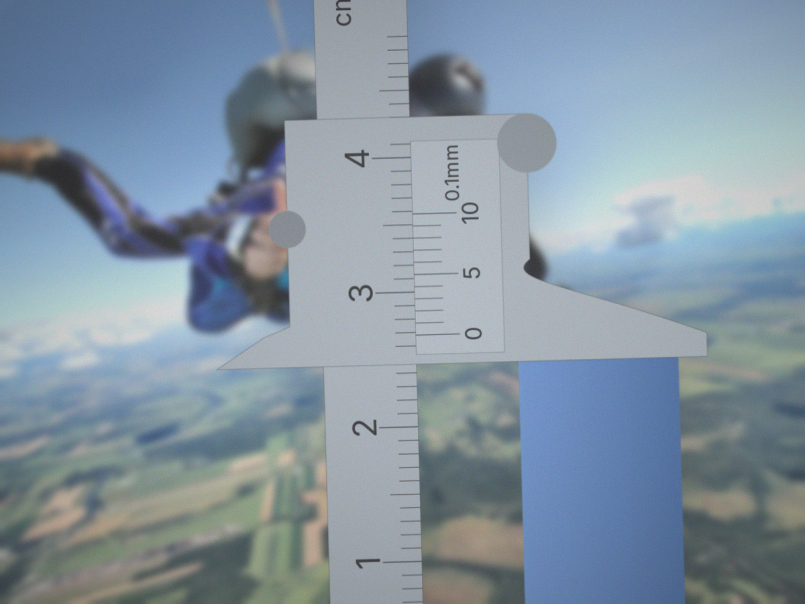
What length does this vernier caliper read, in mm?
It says 26.8 mm
